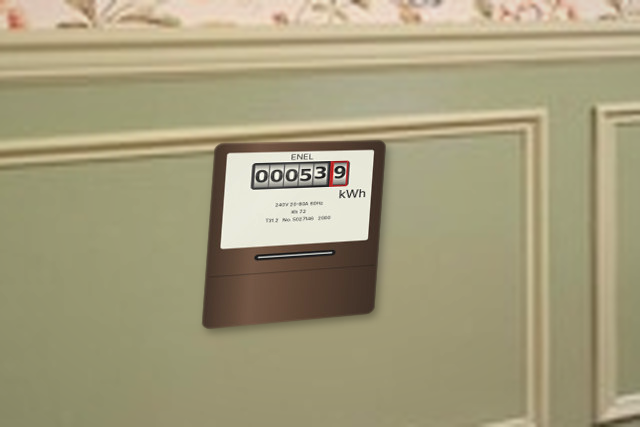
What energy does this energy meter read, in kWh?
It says 53.9 kWh
